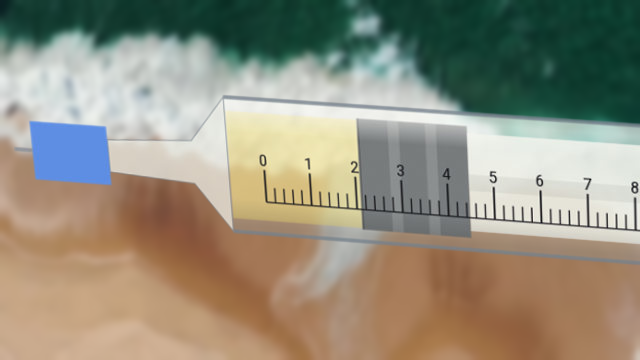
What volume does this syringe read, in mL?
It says 2.1 mL
